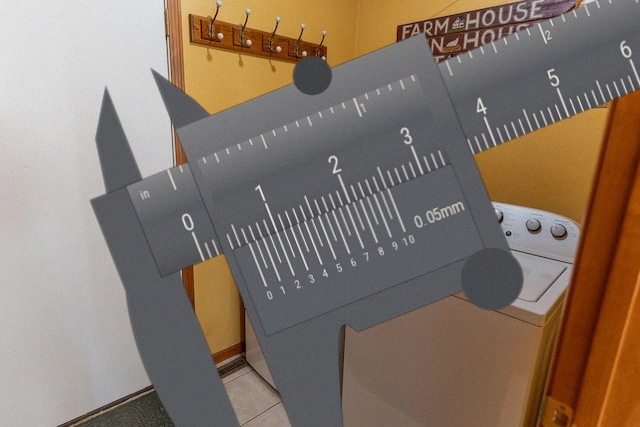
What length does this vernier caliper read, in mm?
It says 6.2 mm
